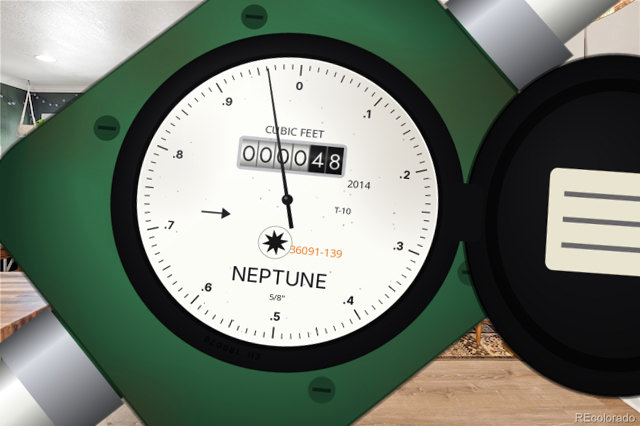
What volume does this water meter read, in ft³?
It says 47.96 ft³
